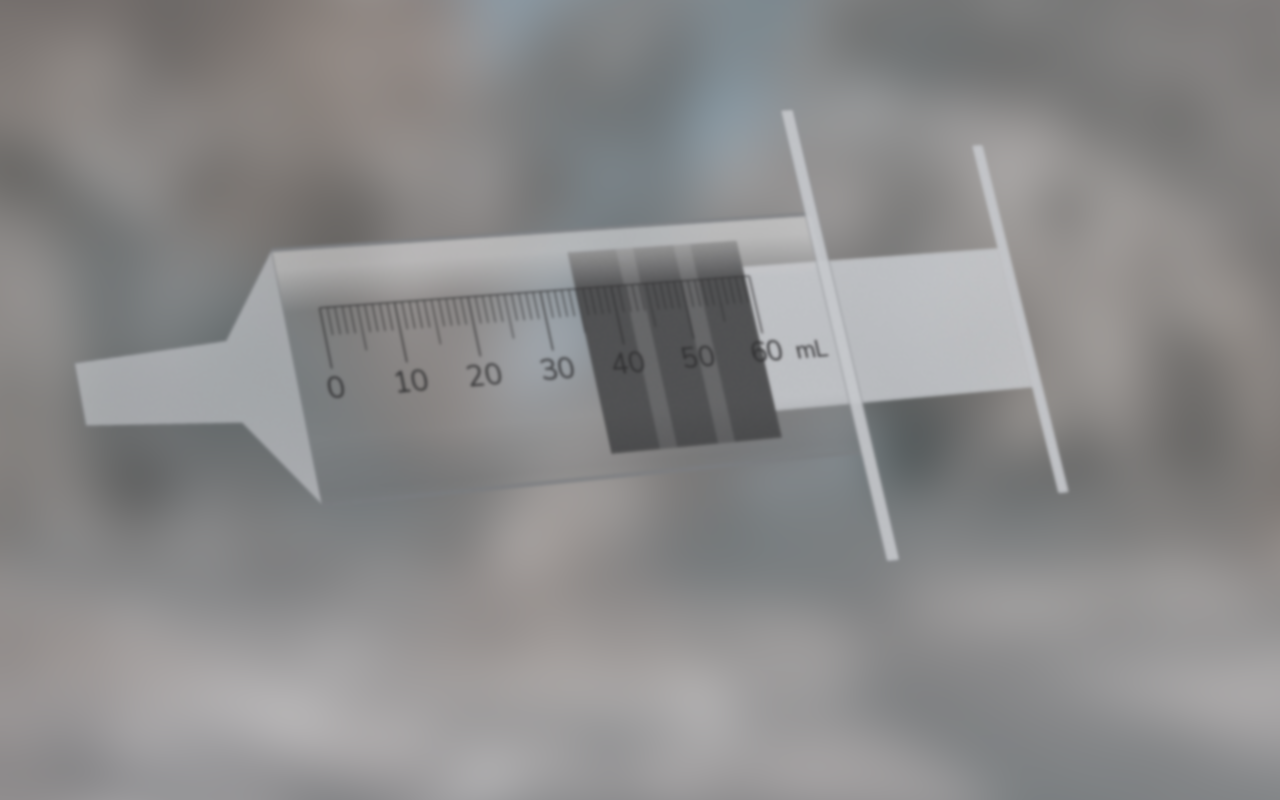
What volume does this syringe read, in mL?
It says 35 mL
